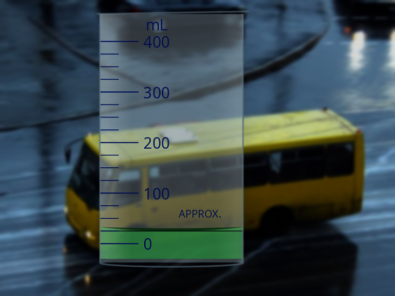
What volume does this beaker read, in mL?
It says 25 mL
